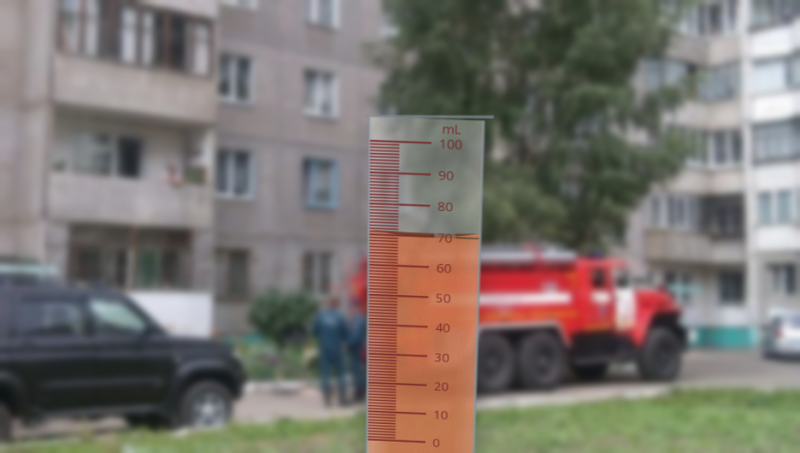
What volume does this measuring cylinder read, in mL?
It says 70 mL
